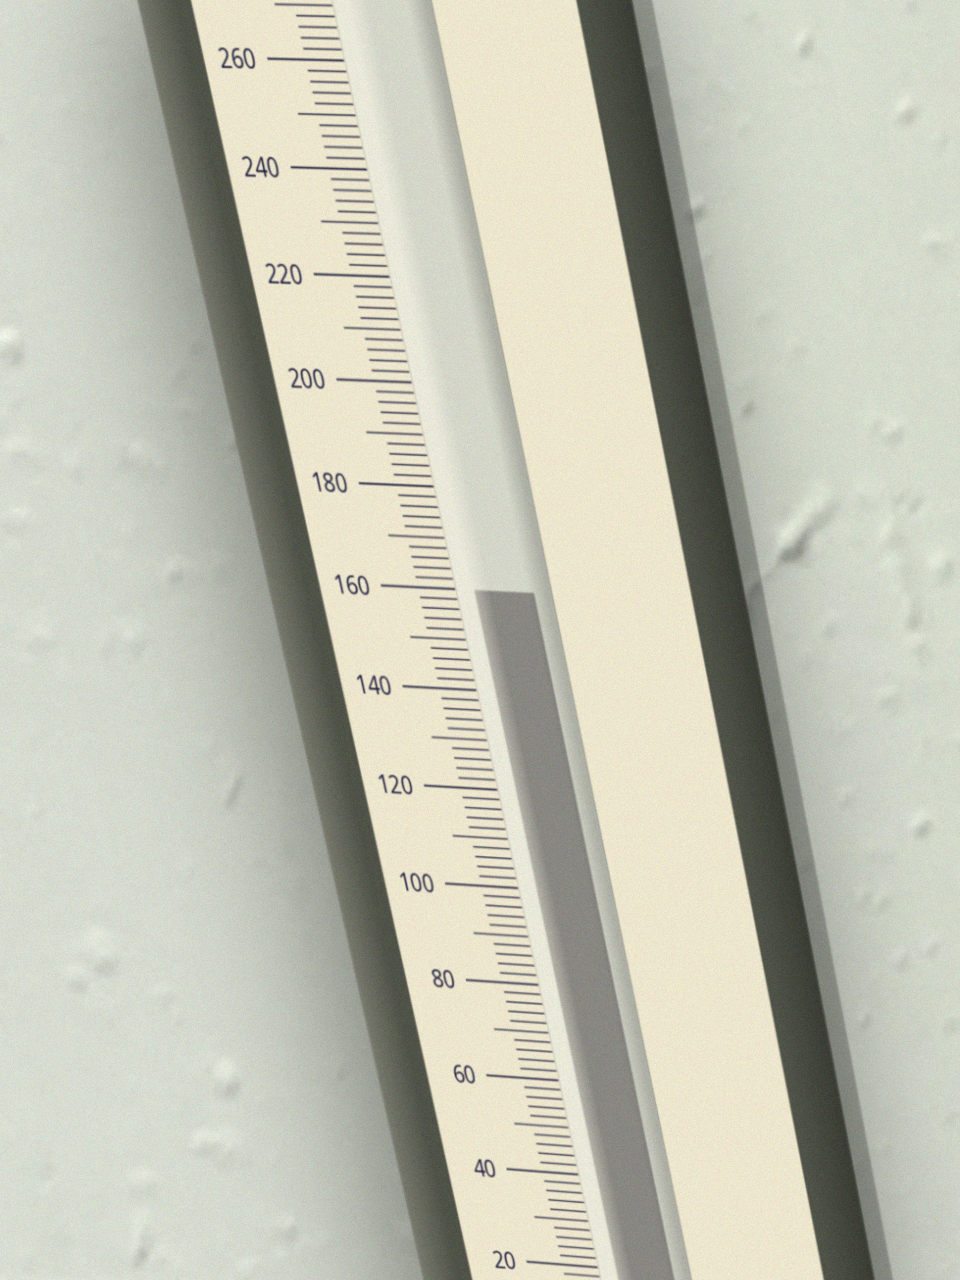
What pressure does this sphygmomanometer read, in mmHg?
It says 160 mmHg
